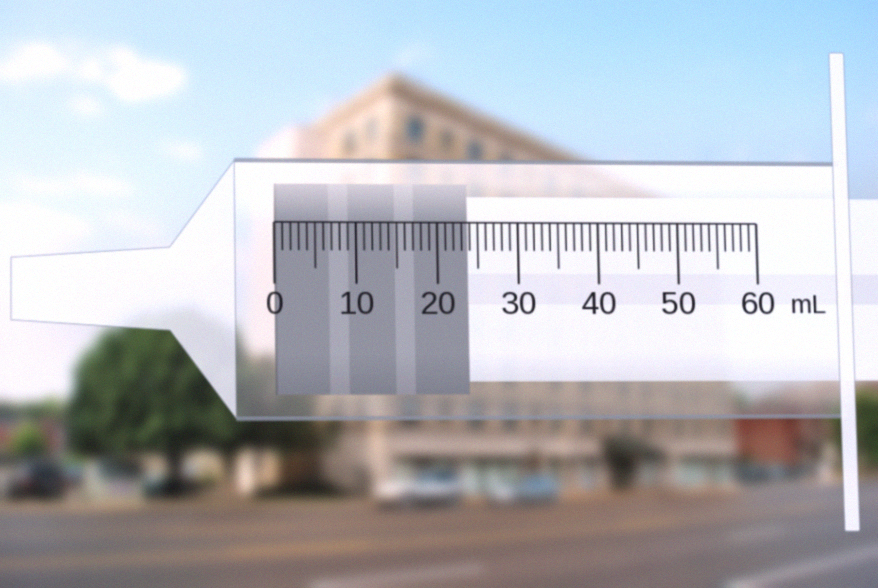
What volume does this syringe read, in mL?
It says 0 mL
